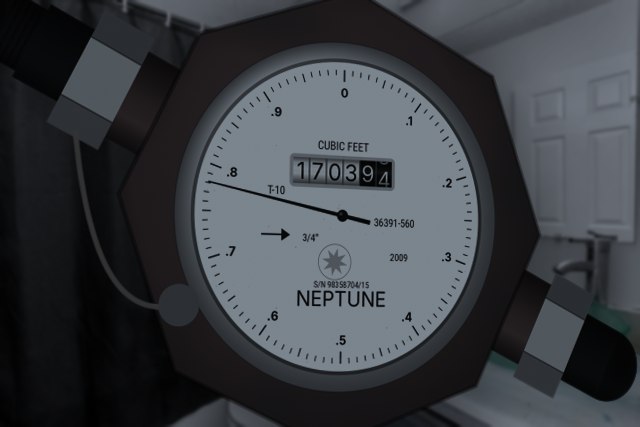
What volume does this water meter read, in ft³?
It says 170393.78 ft³
